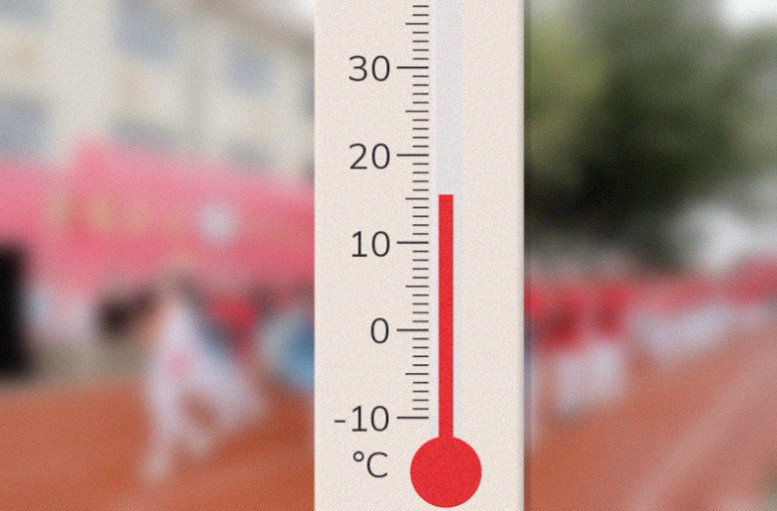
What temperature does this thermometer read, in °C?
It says 15.5 °C
